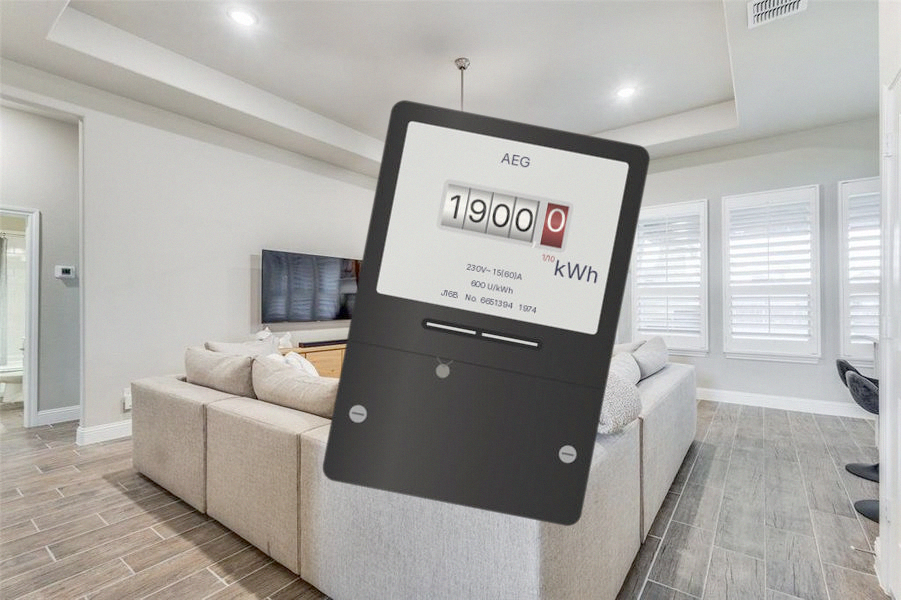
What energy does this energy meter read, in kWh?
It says 1900.0 kWh
